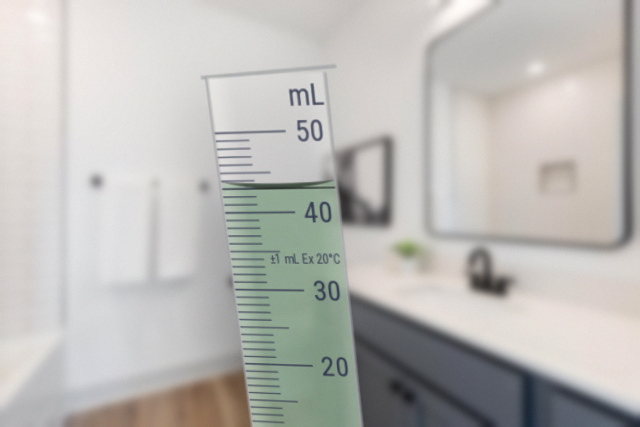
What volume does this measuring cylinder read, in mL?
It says 43 mL
